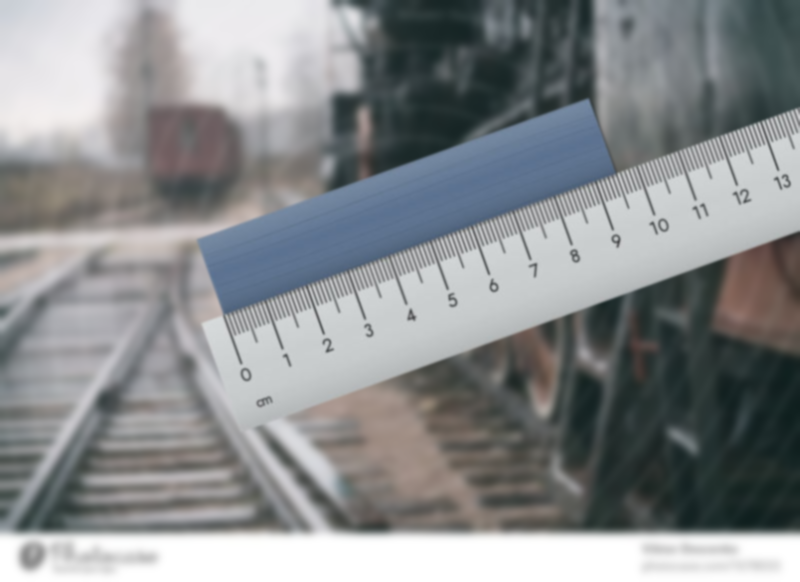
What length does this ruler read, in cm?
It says 9.5 cm
